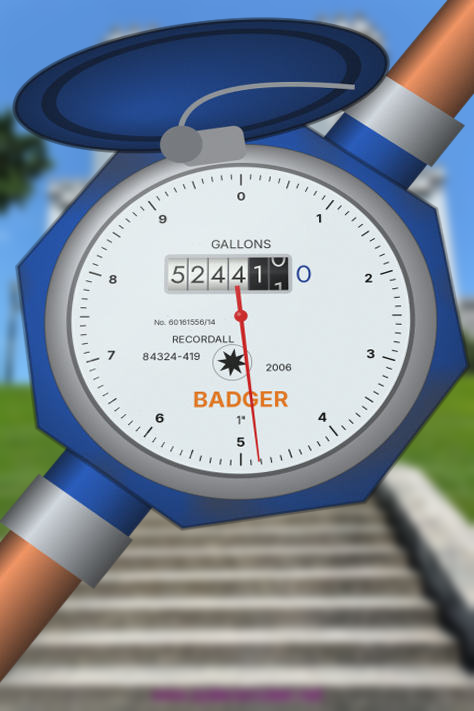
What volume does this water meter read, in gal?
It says 5244104.8 gal
